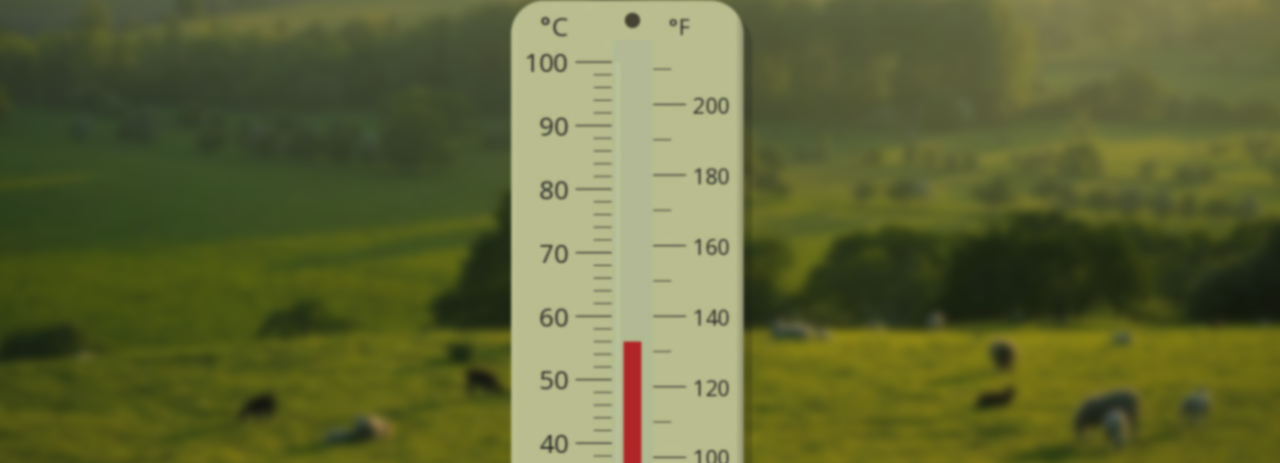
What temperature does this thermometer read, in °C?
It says 56 °C
